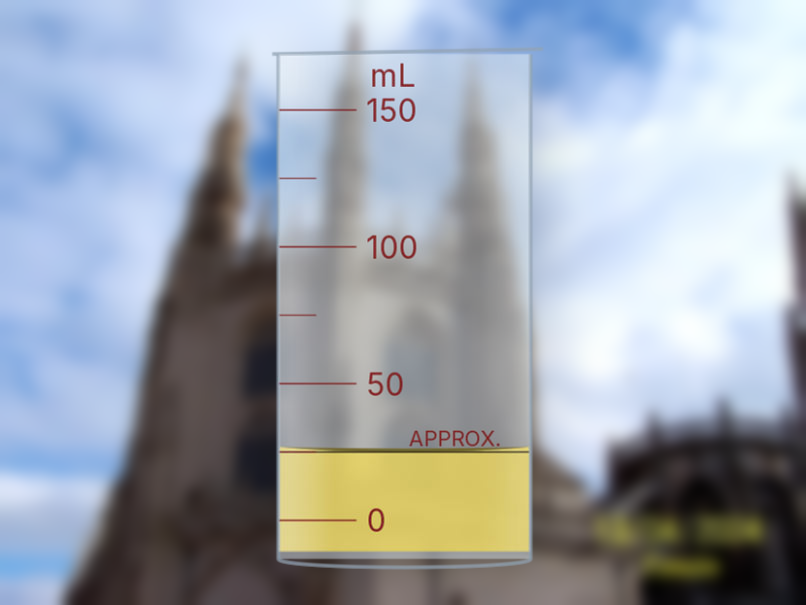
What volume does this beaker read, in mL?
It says 25 mL
